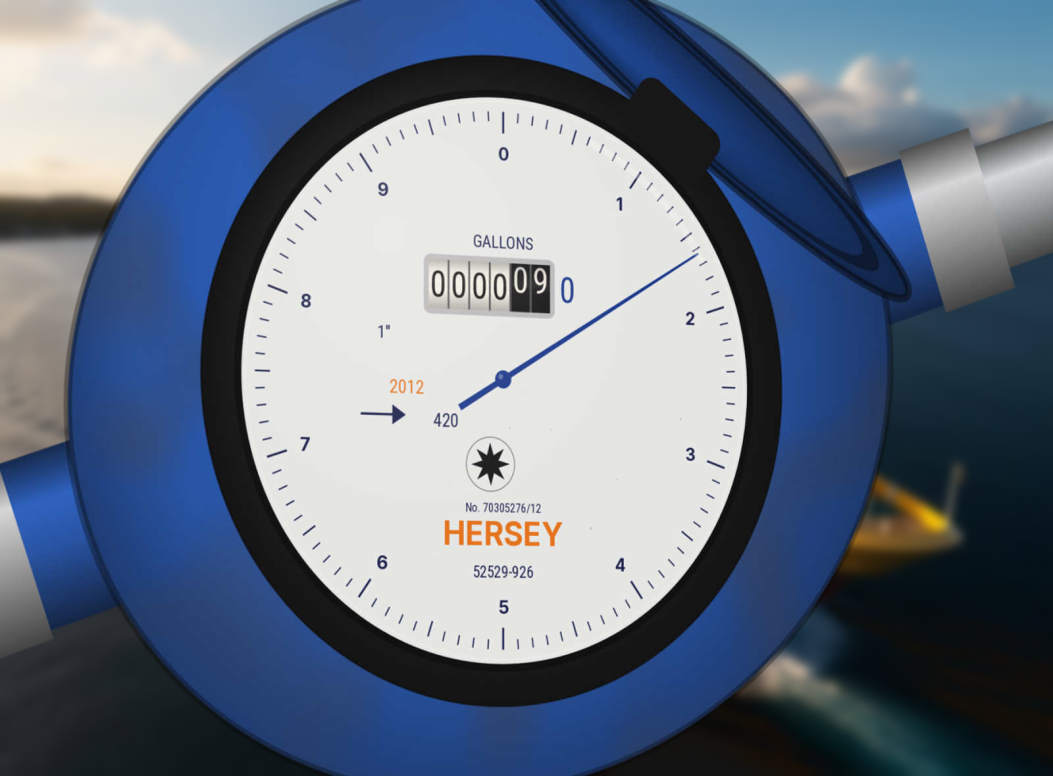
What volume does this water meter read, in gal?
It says 91.6 gal
